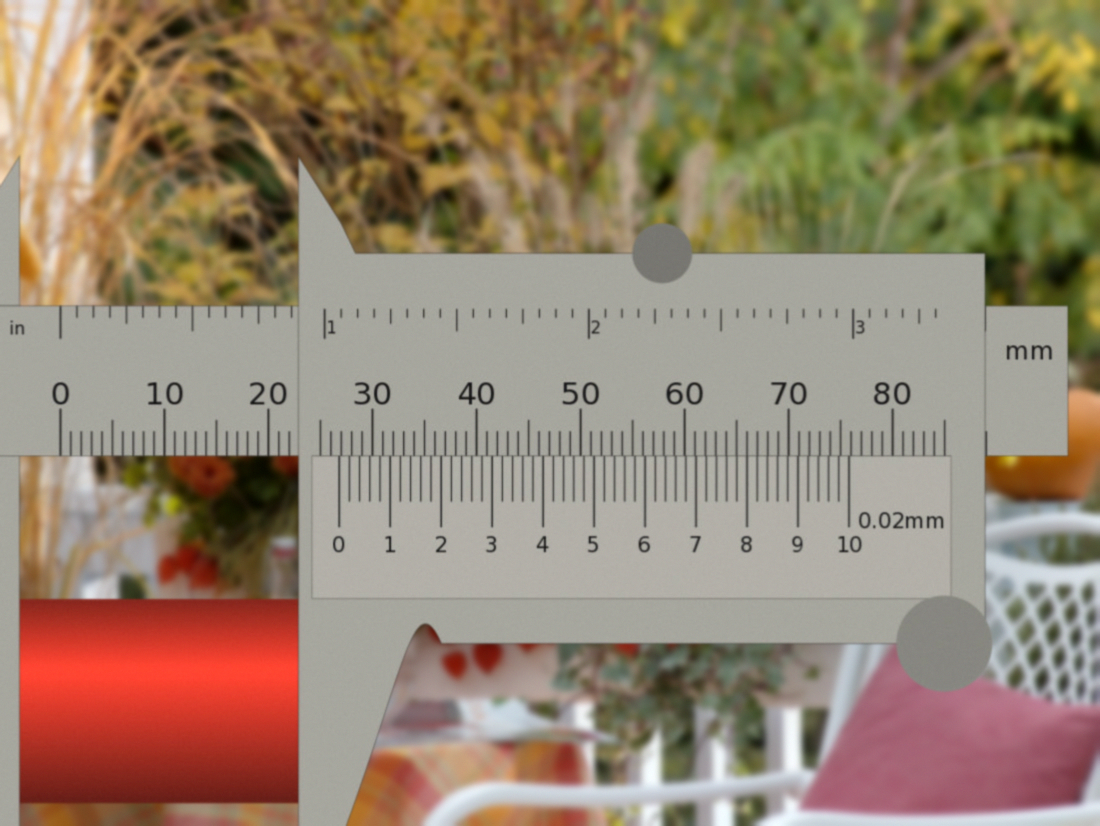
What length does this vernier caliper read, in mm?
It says 26.8 mm
